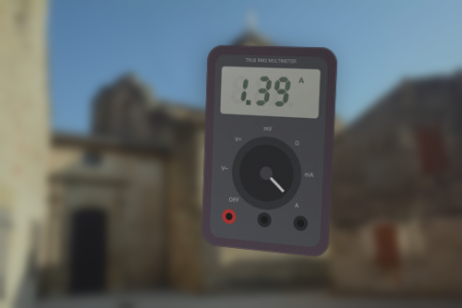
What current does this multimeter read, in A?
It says 1.39 A
